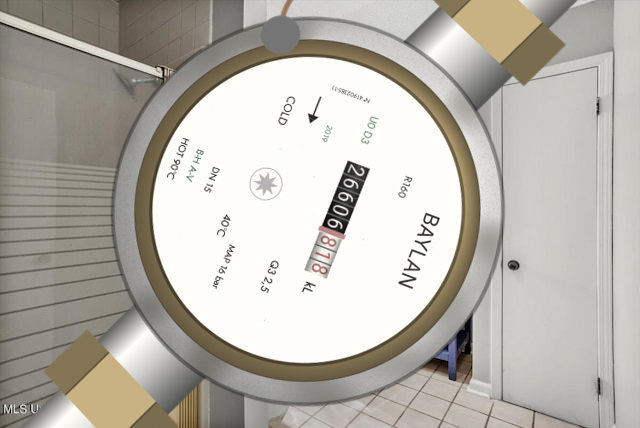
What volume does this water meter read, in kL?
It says 26606.818 kL
